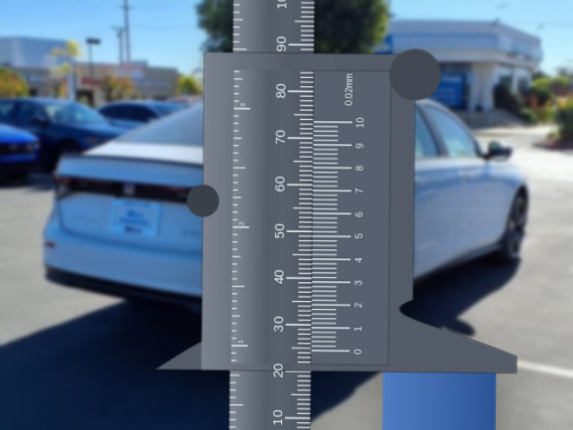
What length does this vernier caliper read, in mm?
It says 24.5 mm
